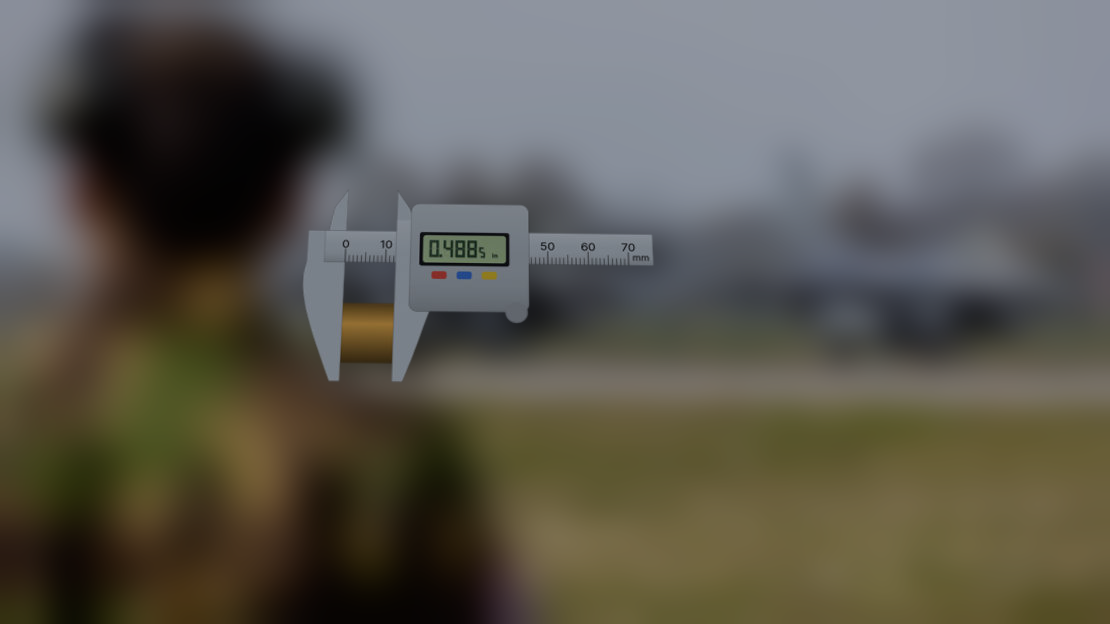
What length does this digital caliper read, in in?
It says 0.4885 in
